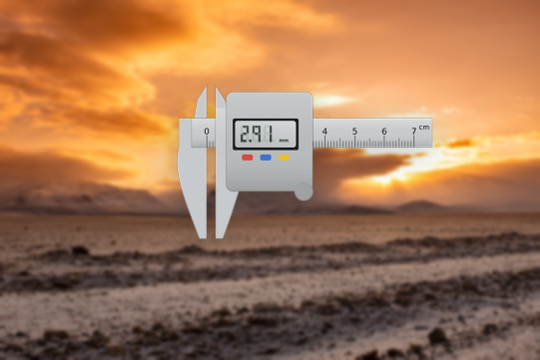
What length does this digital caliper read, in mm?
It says 2.91 mm
